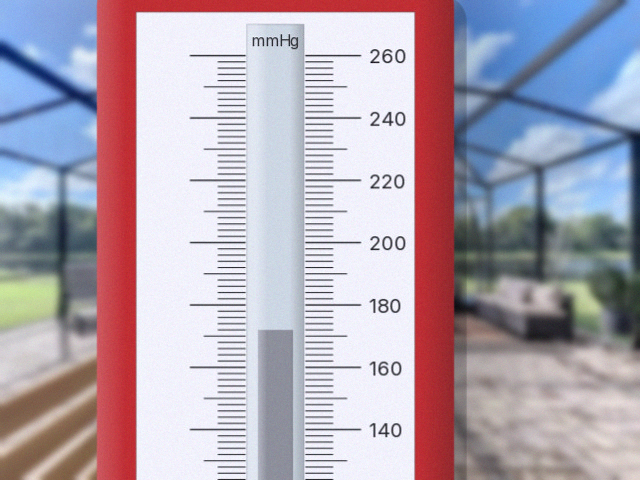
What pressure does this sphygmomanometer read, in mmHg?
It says 172 mmHg
